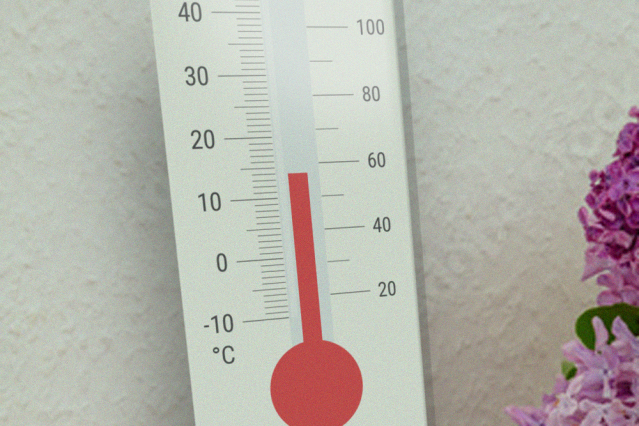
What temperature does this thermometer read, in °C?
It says 14 °C
